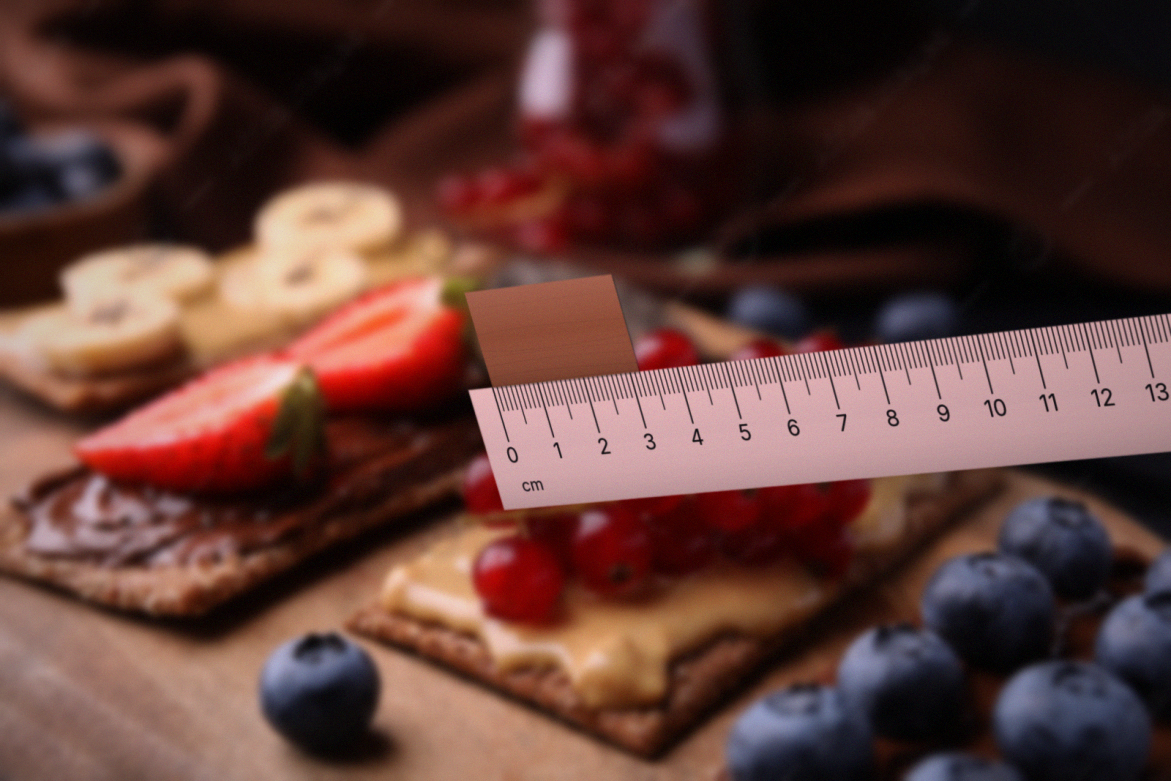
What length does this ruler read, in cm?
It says 3.2 cm
